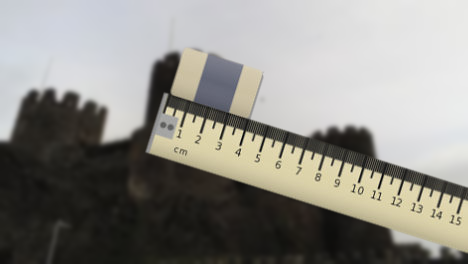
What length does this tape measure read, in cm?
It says 4 cm
